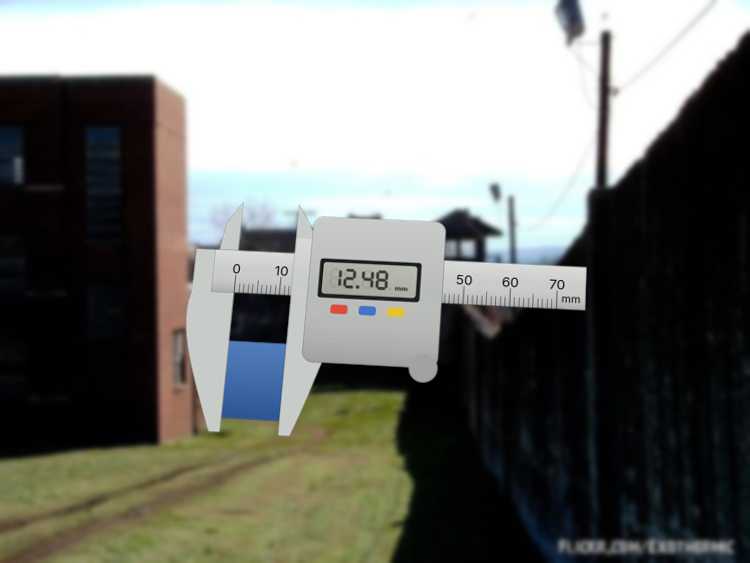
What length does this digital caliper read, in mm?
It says 12.48 mm
